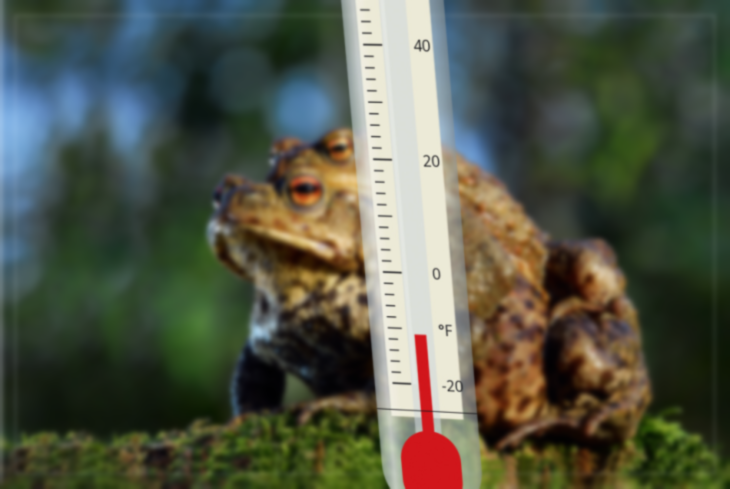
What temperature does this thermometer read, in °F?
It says -11 °F
